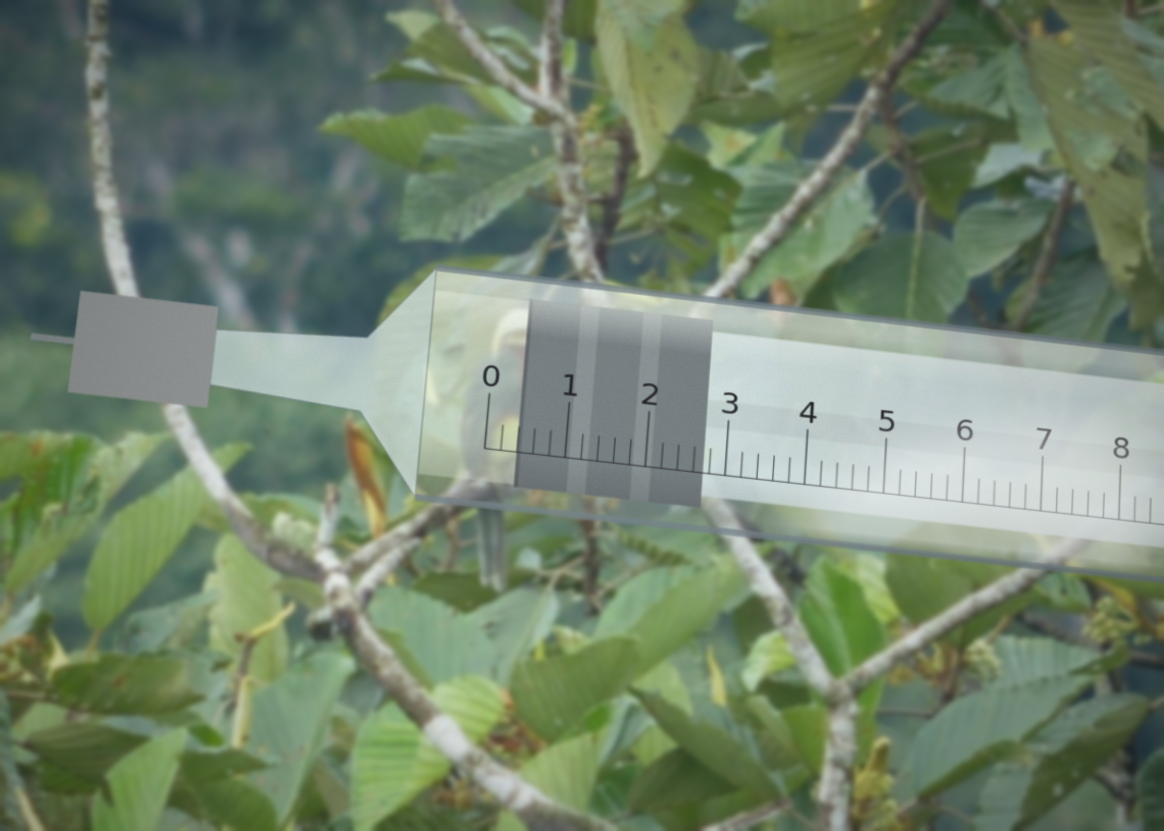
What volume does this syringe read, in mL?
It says 0.4 mL
